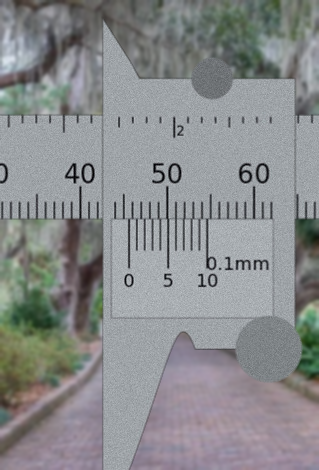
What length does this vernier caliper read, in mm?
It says 45.6 mm
